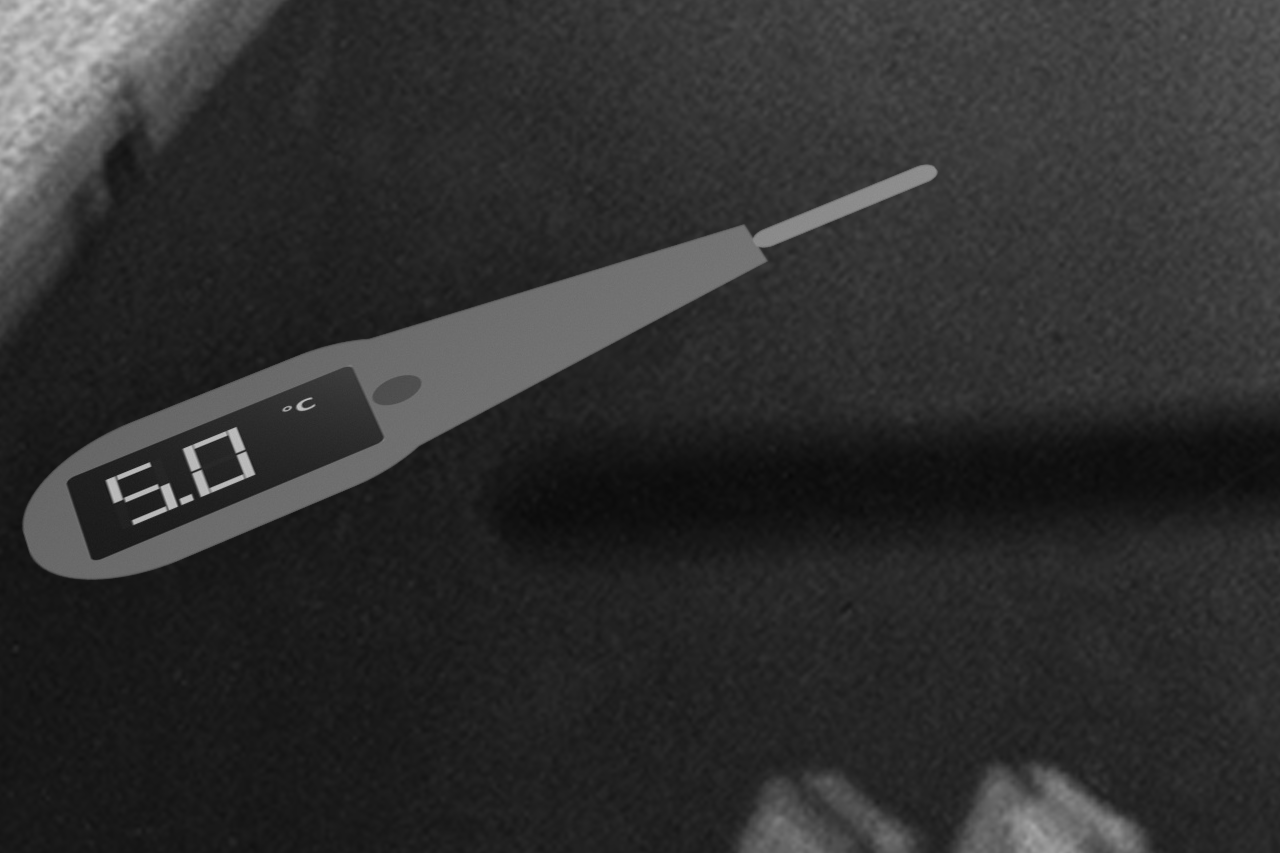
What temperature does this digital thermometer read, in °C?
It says 5.0 °C
